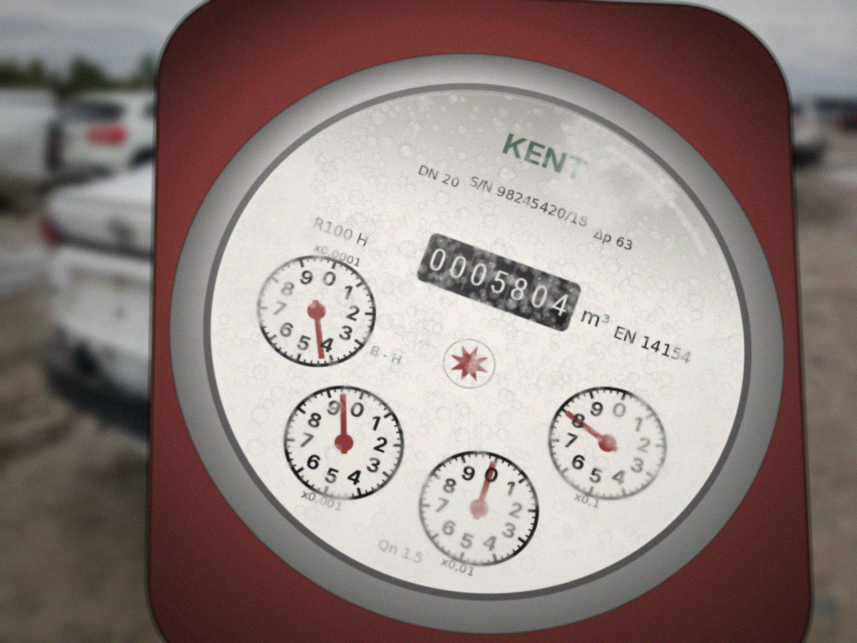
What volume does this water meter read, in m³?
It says 5804.7994 m³
